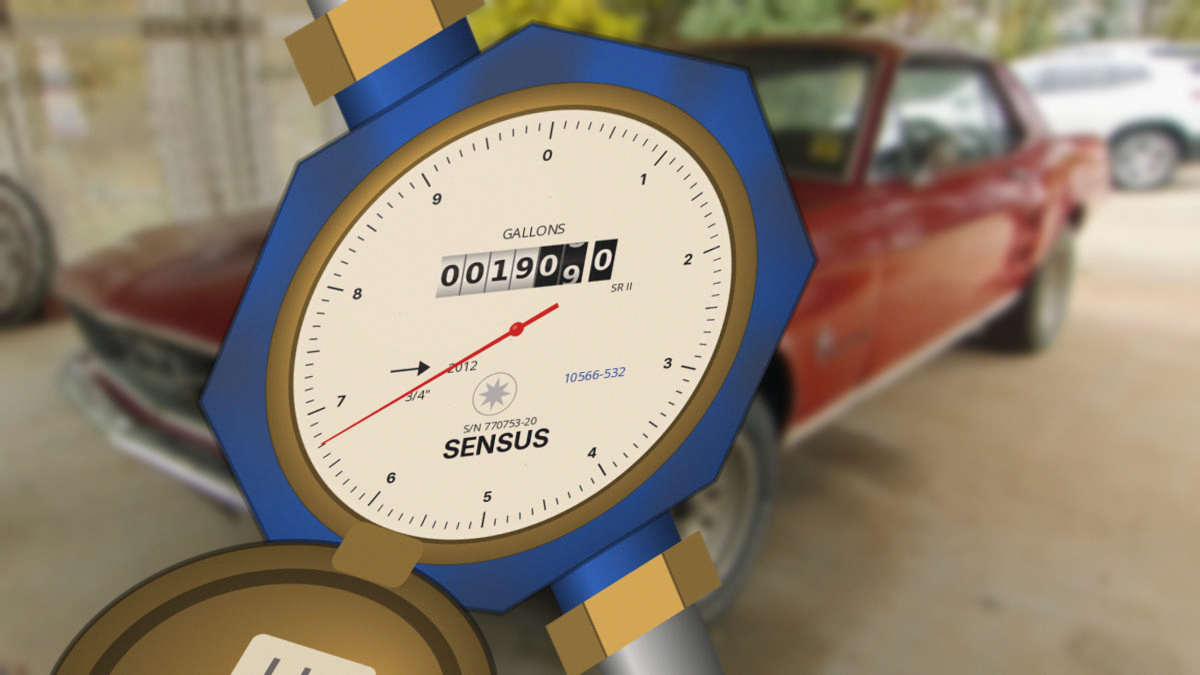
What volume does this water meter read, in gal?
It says 19086.7 gal
